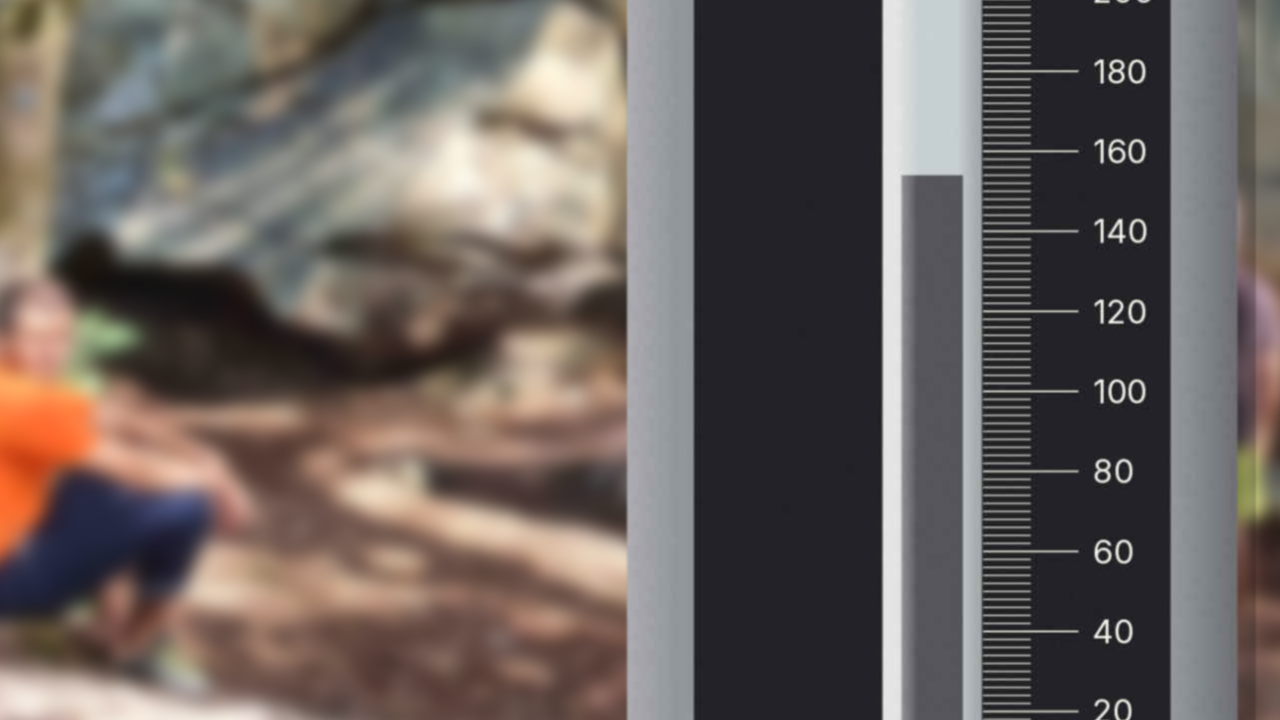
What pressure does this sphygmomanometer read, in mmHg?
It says 154 mmHg
